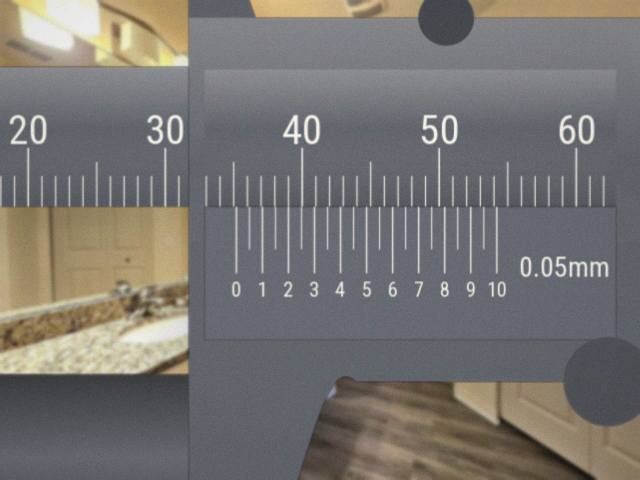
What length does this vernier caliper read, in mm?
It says 35.2 mm
